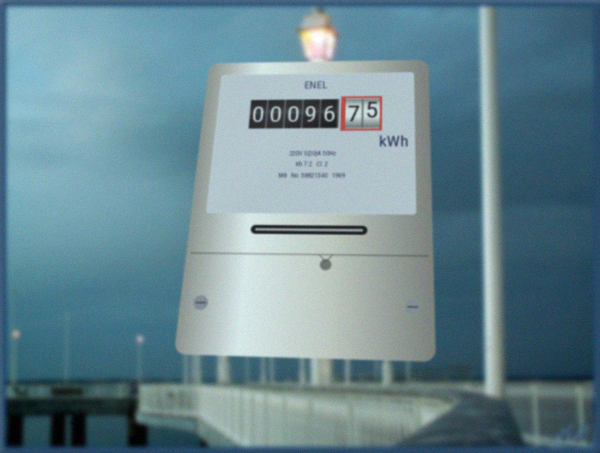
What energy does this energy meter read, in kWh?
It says 96.75 kWh
